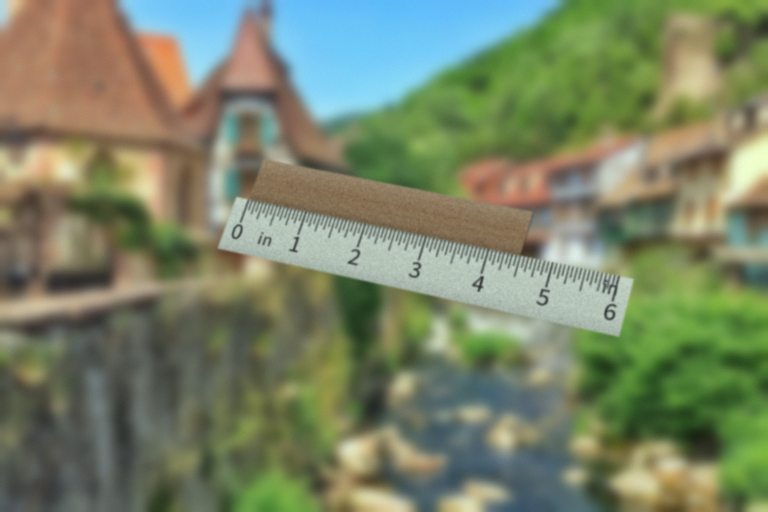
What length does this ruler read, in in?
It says 4.5 in
